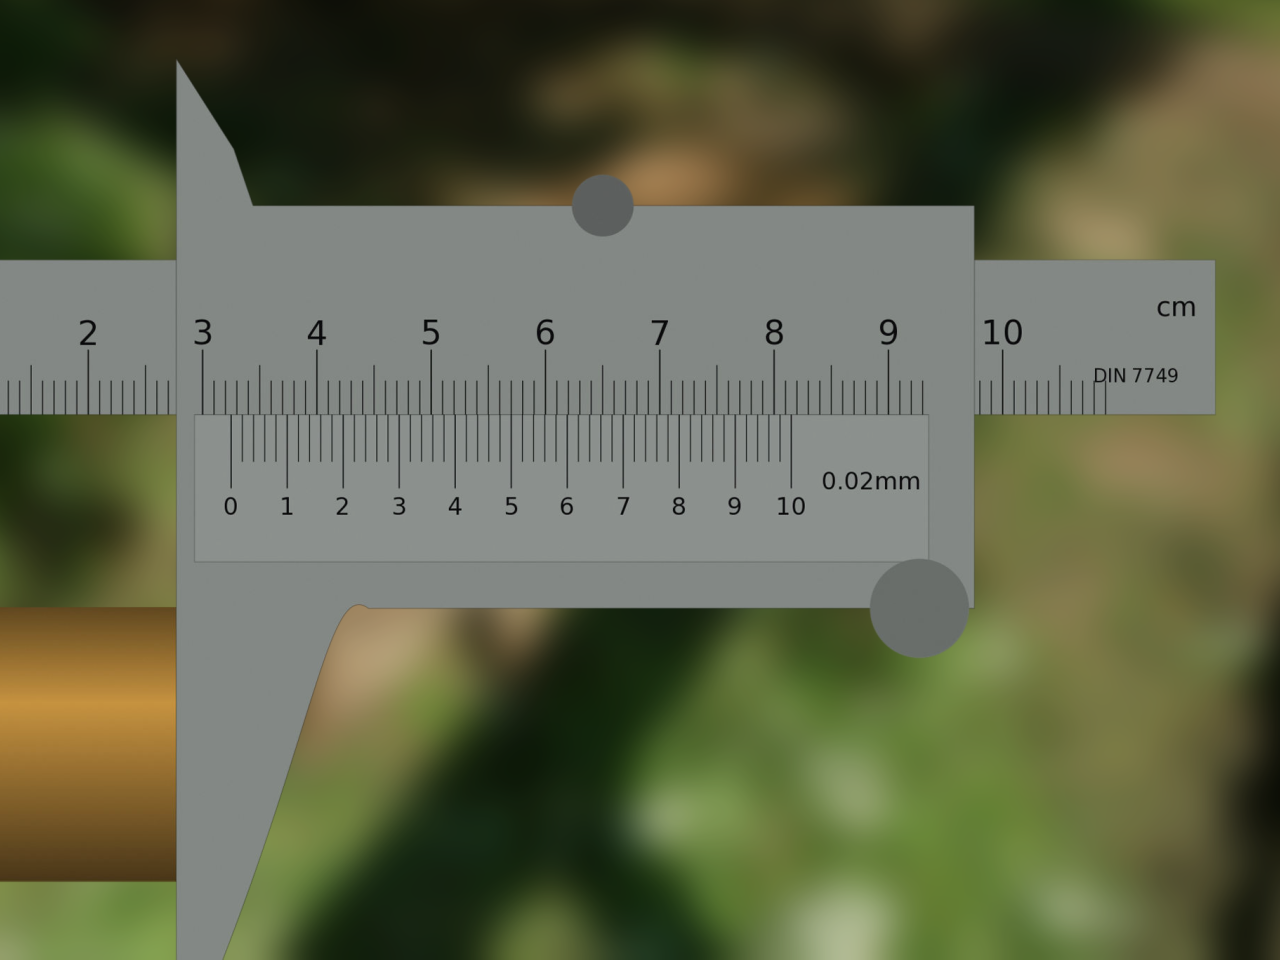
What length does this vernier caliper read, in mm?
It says 32.5 mm
